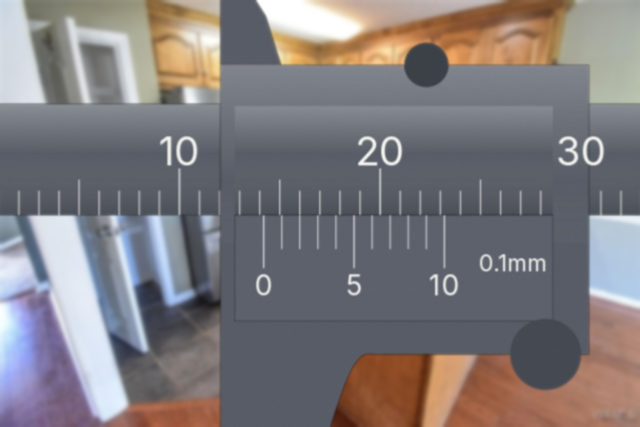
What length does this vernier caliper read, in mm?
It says 14.2 mm
